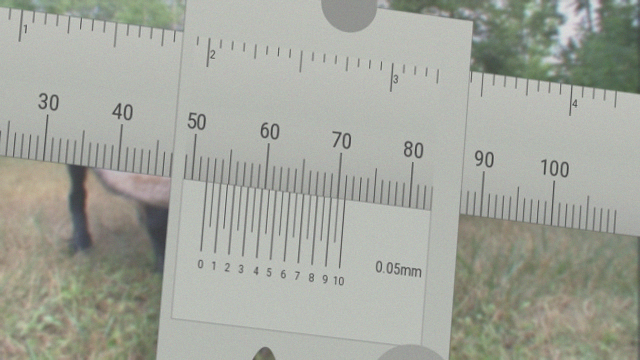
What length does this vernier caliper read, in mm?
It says 52.0 mm
